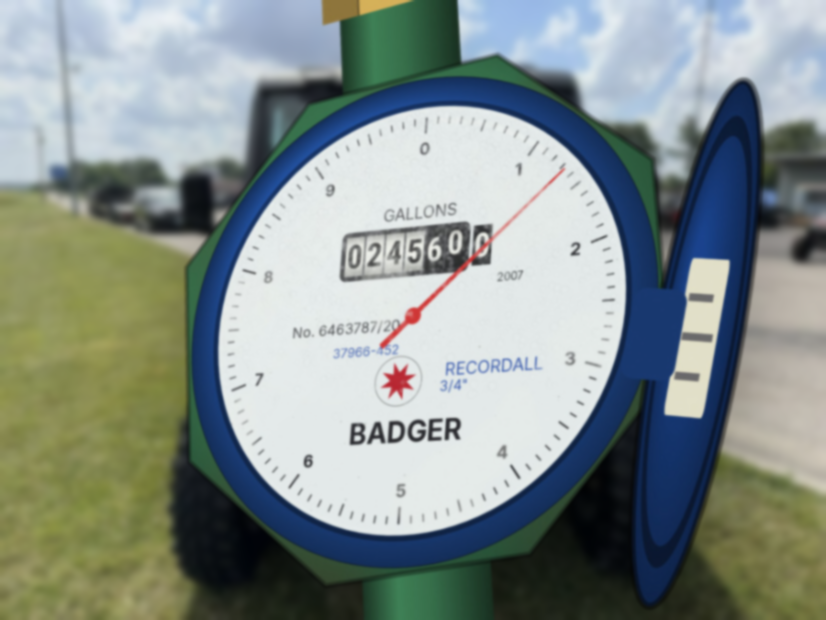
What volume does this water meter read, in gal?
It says 245601.3 gal
